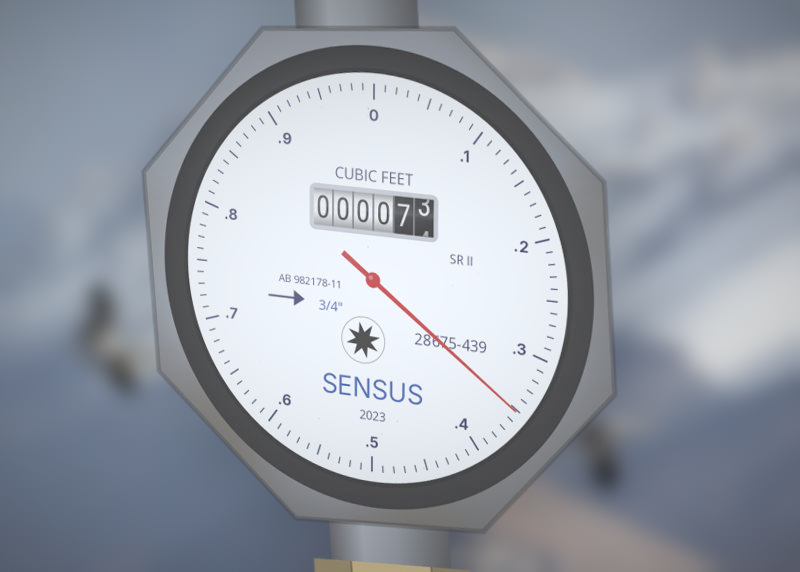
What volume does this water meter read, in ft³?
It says 73.35 ft³
